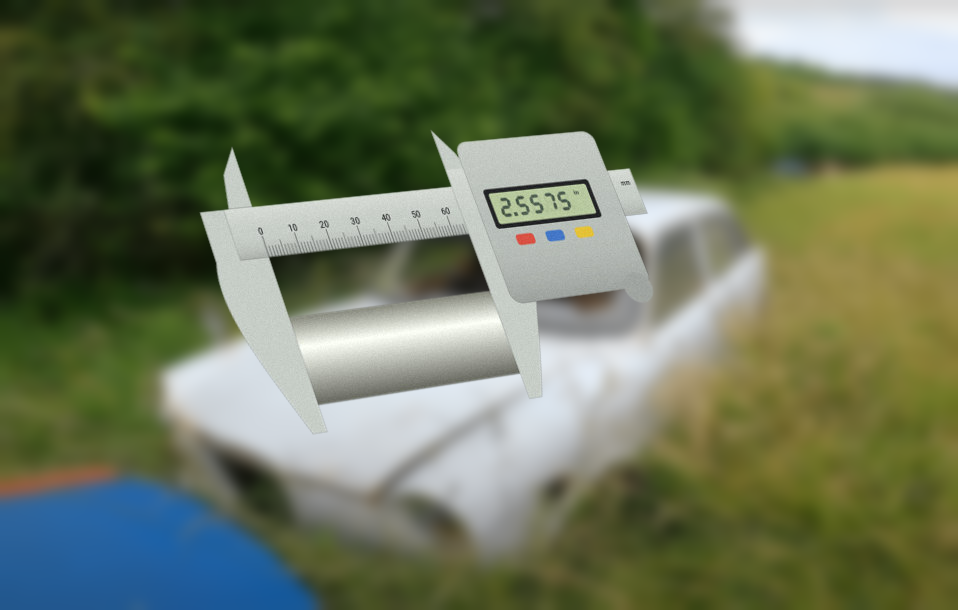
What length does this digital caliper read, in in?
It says 2.5575 in
